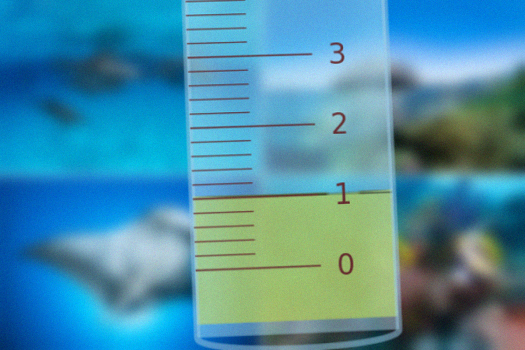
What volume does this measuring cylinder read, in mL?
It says 1 mL
